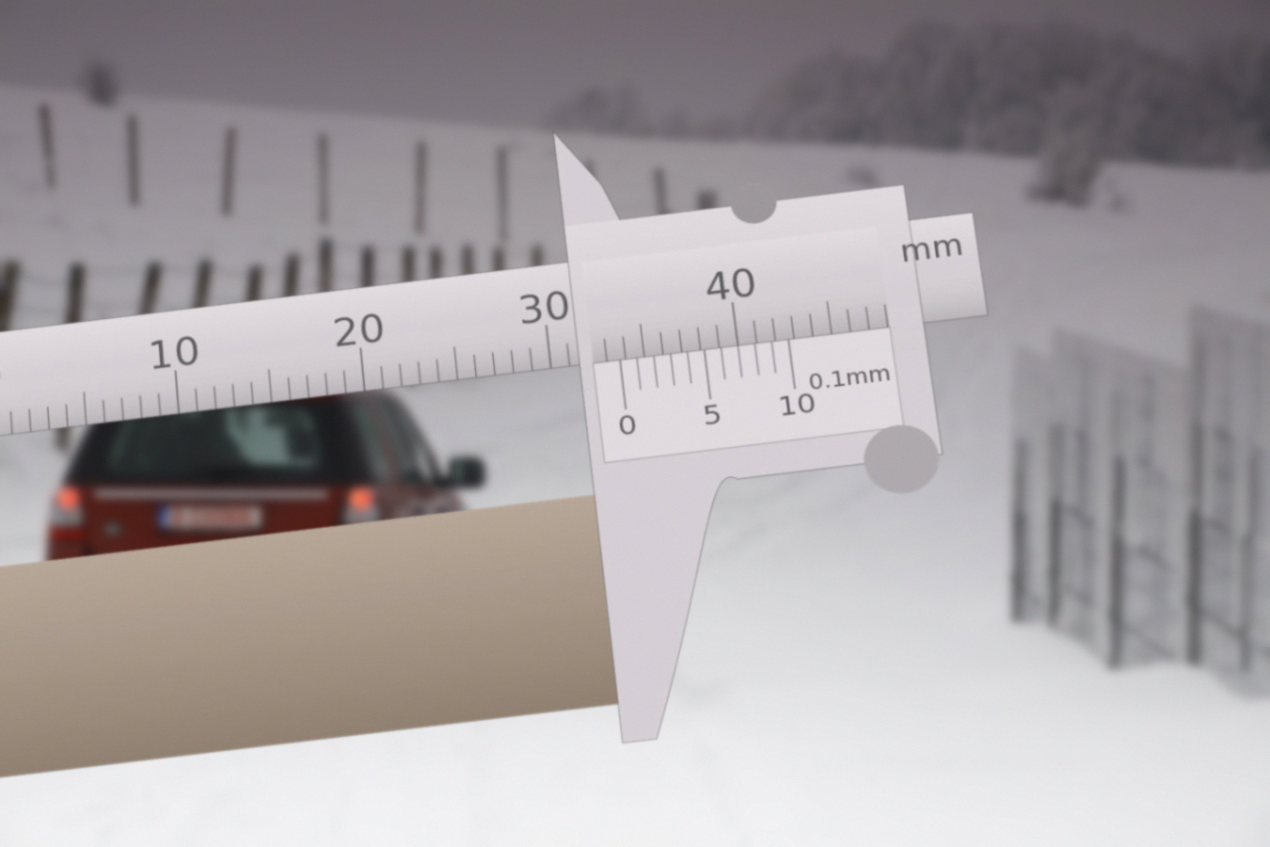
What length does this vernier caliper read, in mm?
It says 33.7 mm
